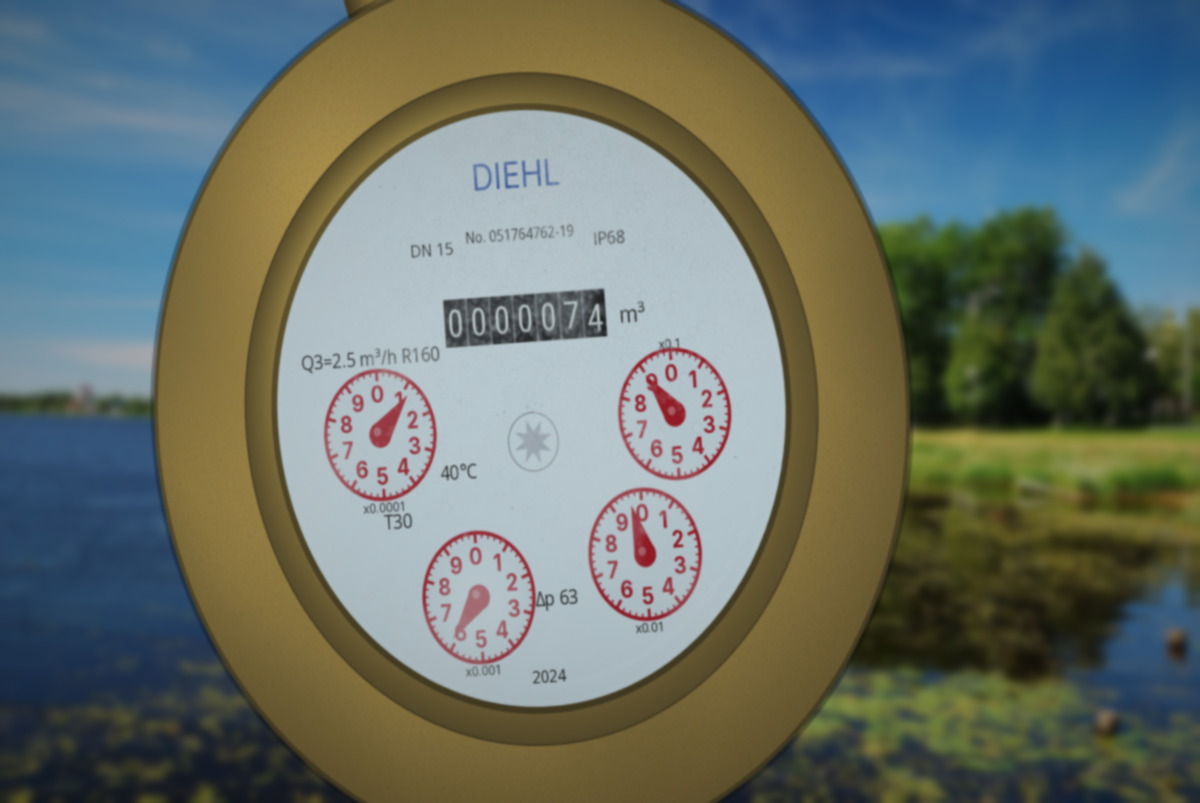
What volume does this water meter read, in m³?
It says 73.8961 m³
